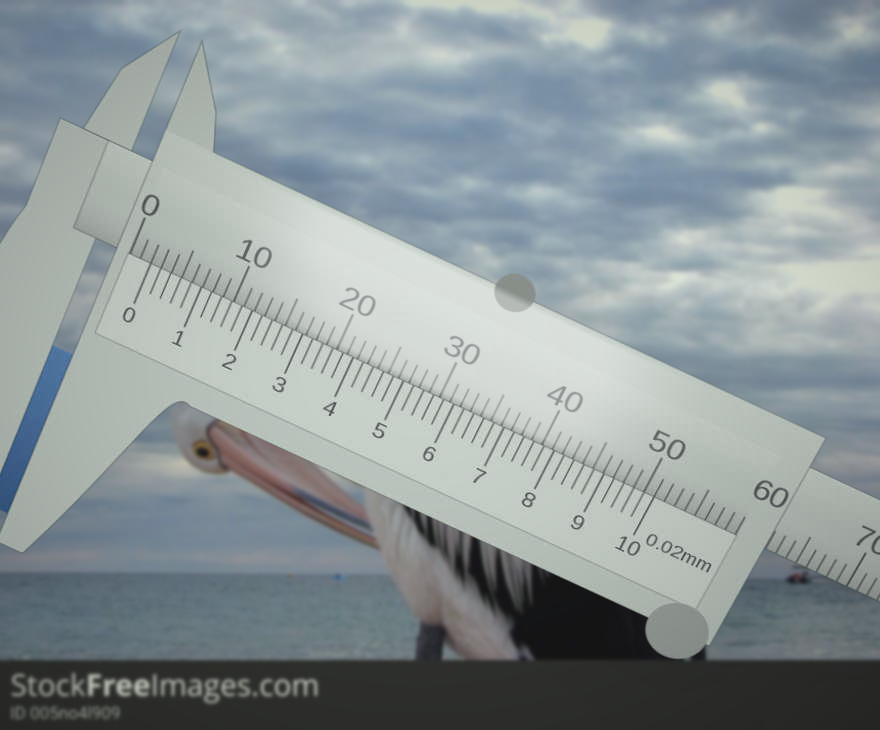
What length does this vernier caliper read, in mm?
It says 2.0 mm
